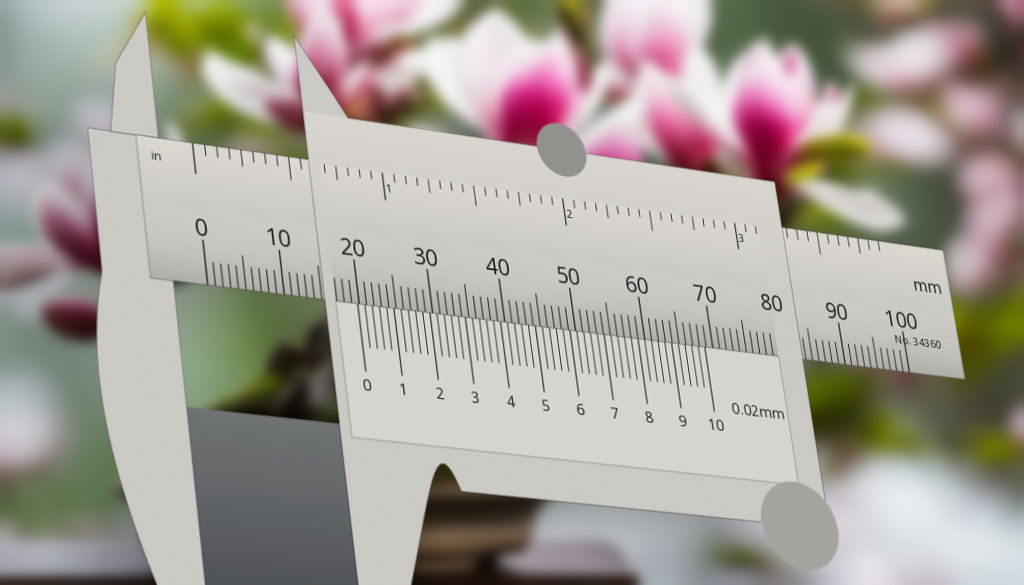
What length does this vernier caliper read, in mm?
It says 19.8 mm
